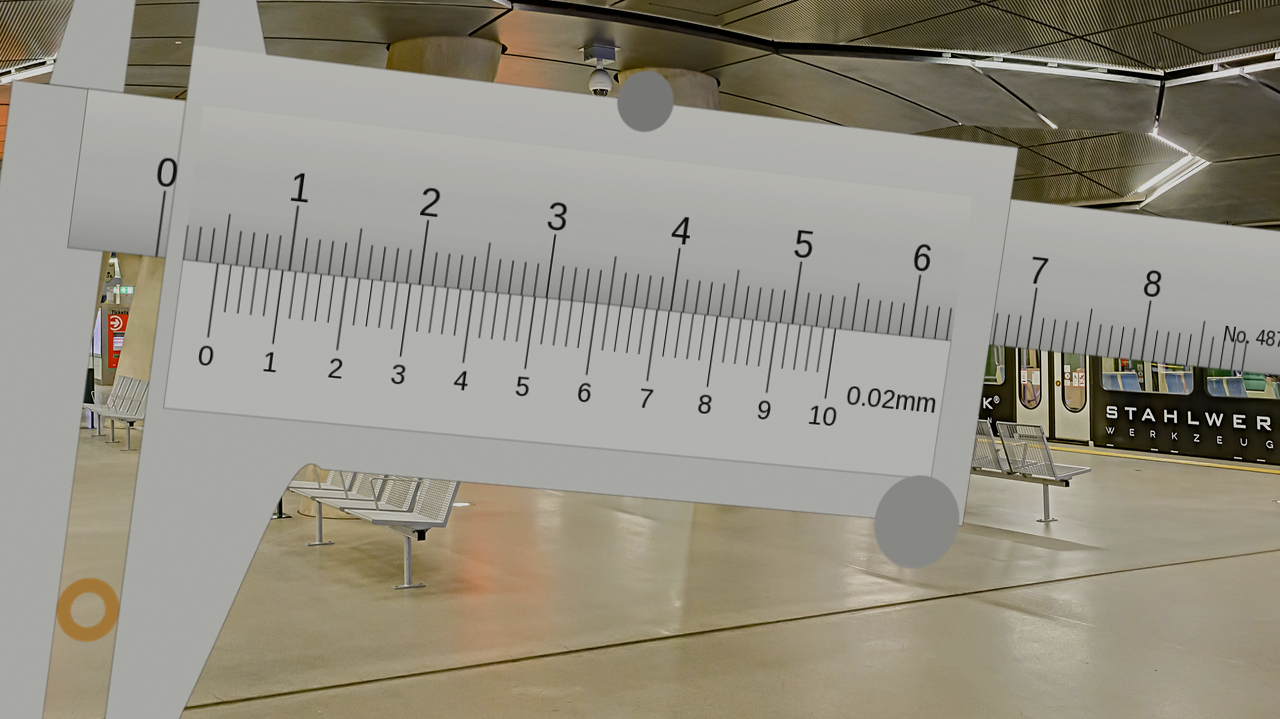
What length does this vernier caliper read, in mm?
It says 4.6 mm
